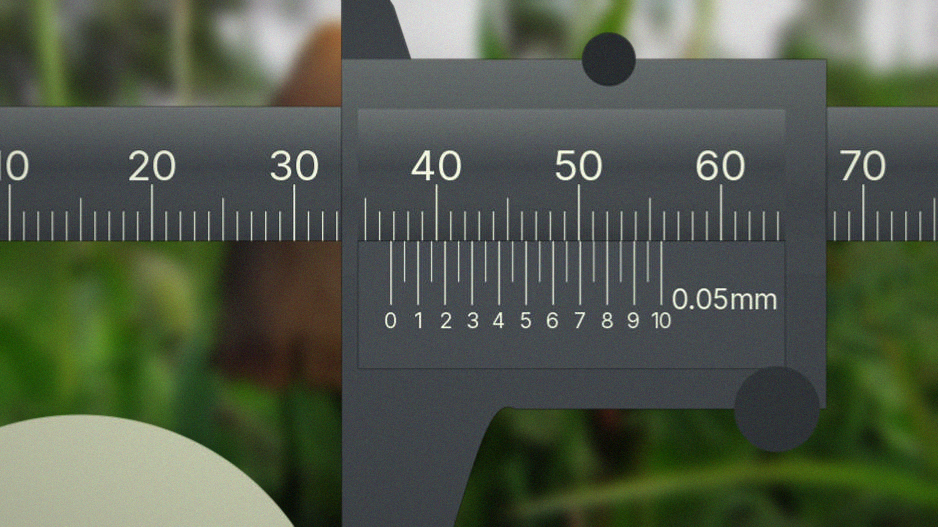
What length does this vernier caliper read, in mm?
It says 36.8 mm
